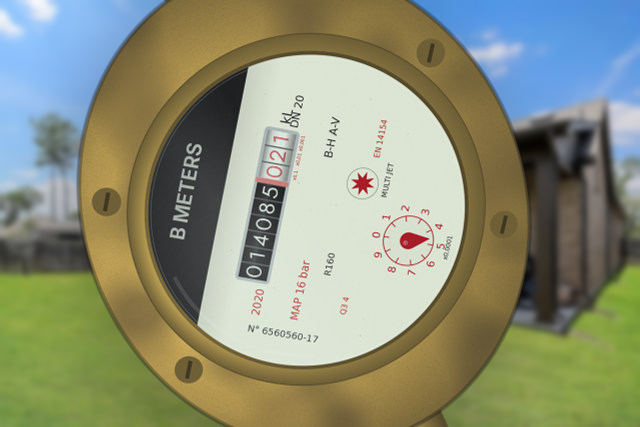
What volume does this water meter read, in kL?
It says 14085.0214 kL
